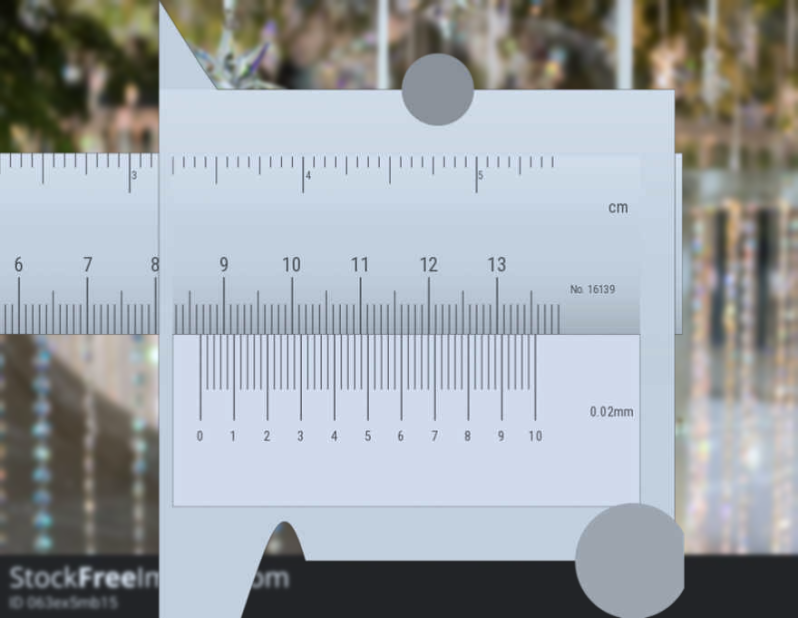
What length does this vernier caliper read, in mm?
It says 86.6 mm
